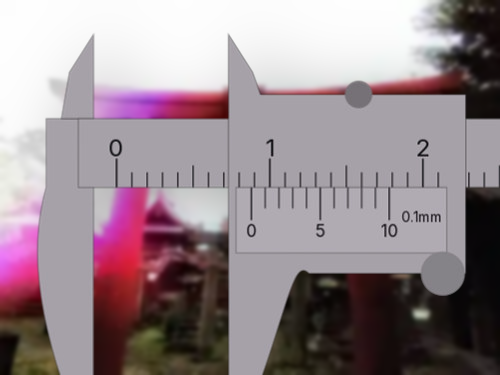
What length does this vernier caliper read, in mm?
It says 8.8 mm
